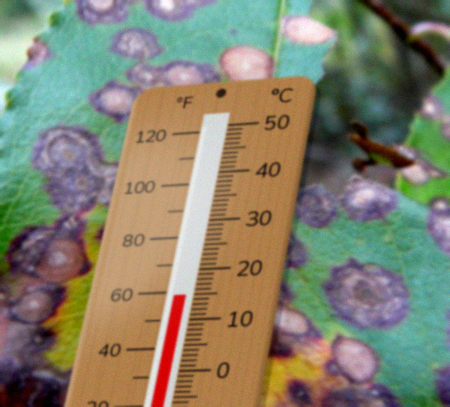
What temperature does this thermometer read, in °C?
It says 15 °C
